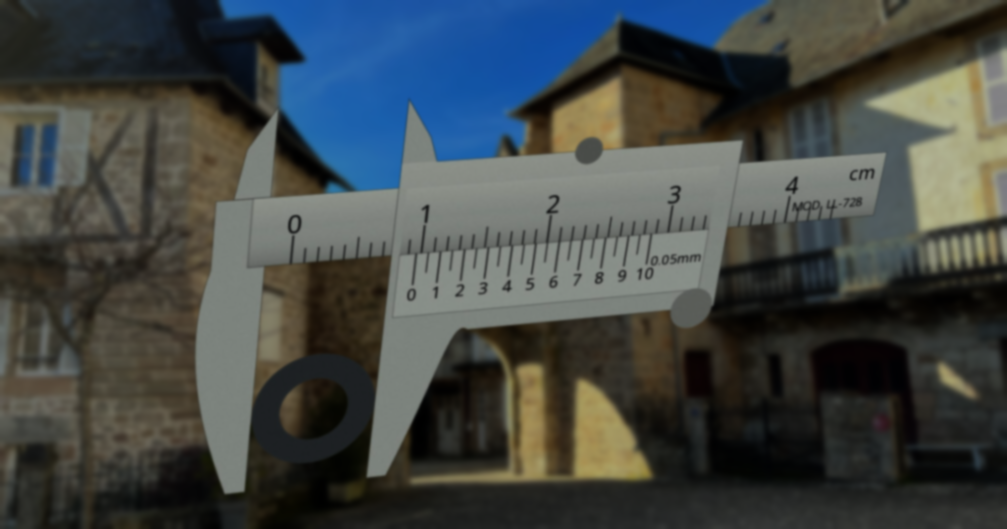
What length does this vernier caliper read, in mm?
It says 9.6 mm
